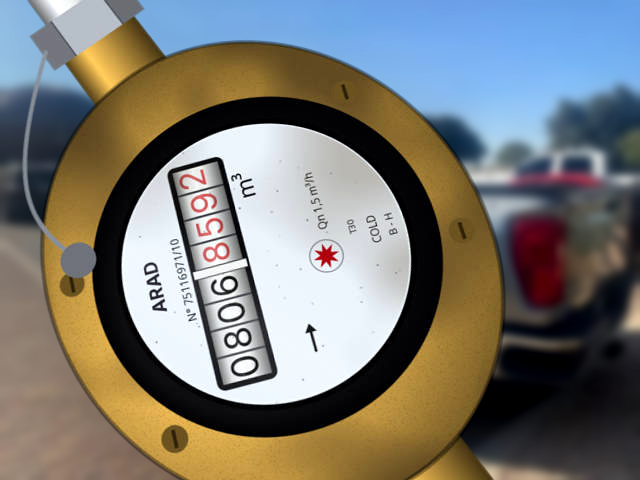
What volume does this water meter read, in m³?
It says 806.8592 m³
